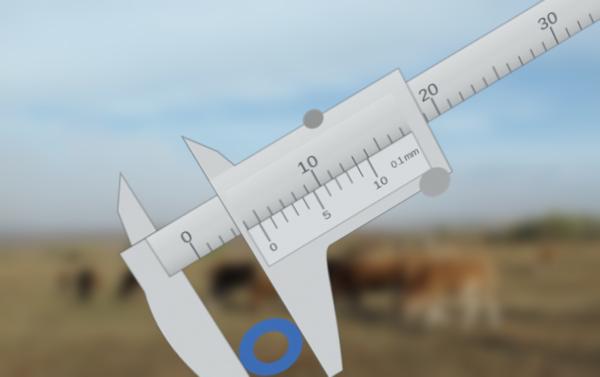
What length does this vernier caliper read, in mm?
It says 4.9 mm
